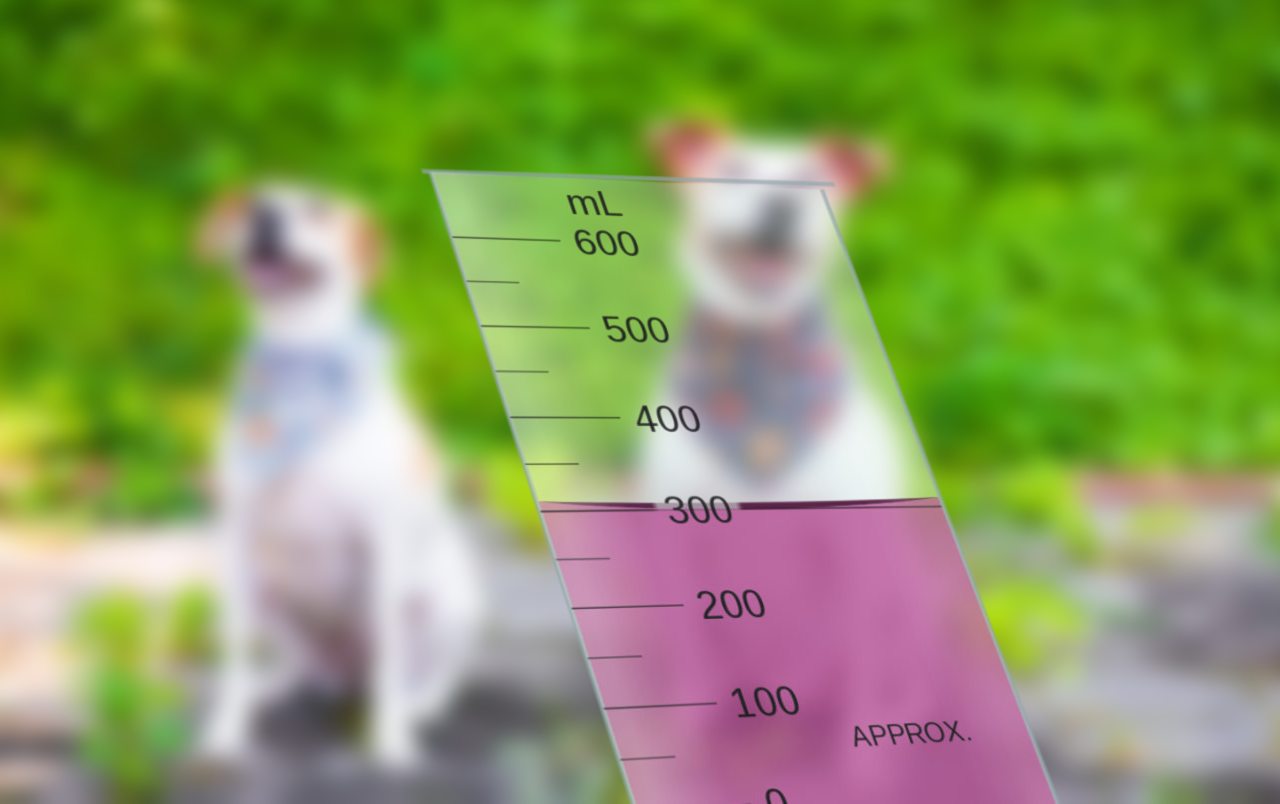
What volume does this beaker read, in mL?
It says 300 mL
